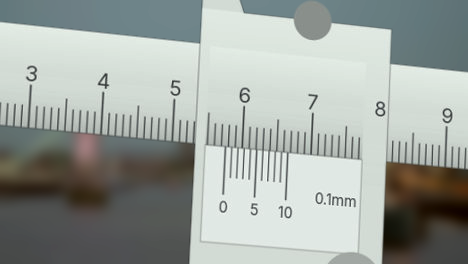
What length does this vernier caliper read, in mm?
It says 57.6 mm
